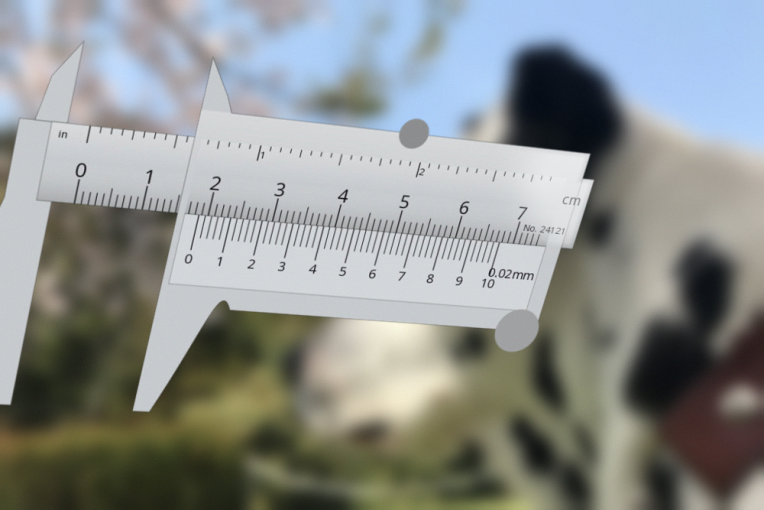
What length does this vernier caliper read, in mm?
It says 18.6 mm
